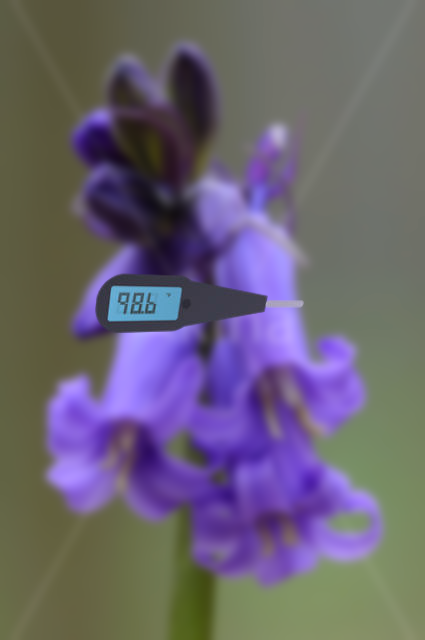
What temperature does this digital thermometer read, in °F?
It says 98.6 °F
